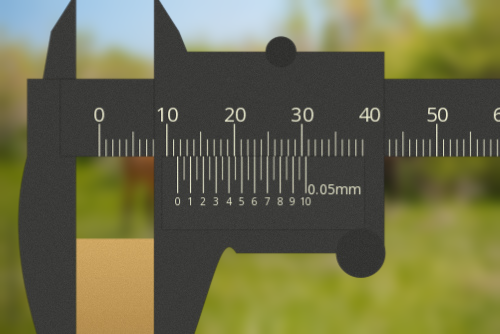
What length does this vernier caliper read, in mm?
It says 11.6 mm
